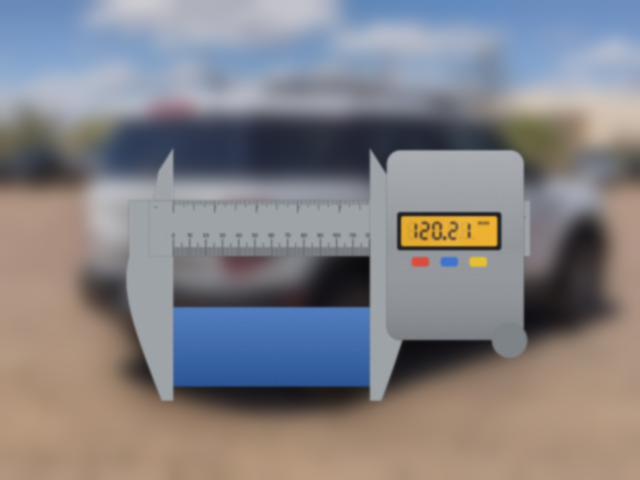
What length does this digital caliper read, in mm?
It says 120.21 mm
